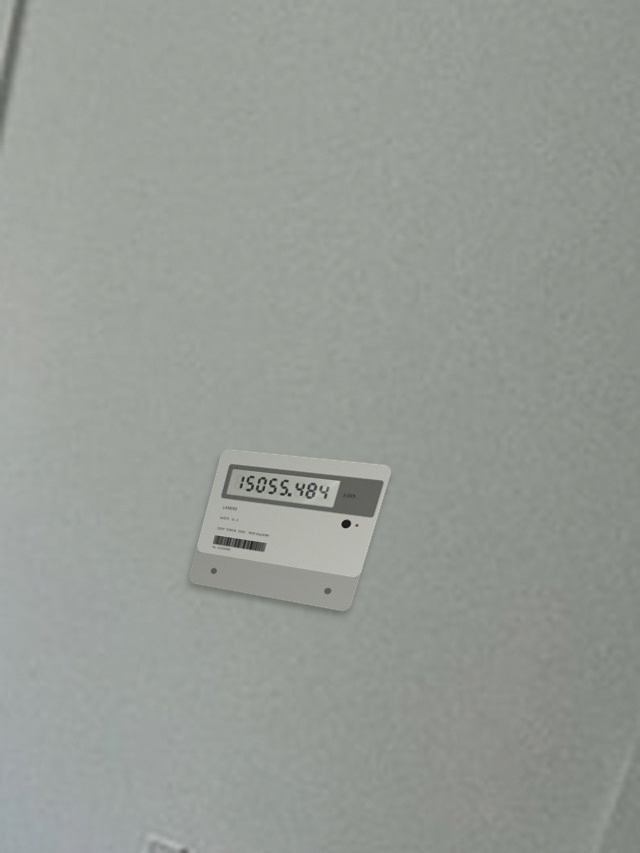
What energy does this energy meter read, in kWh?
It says 15055.484 kWh
